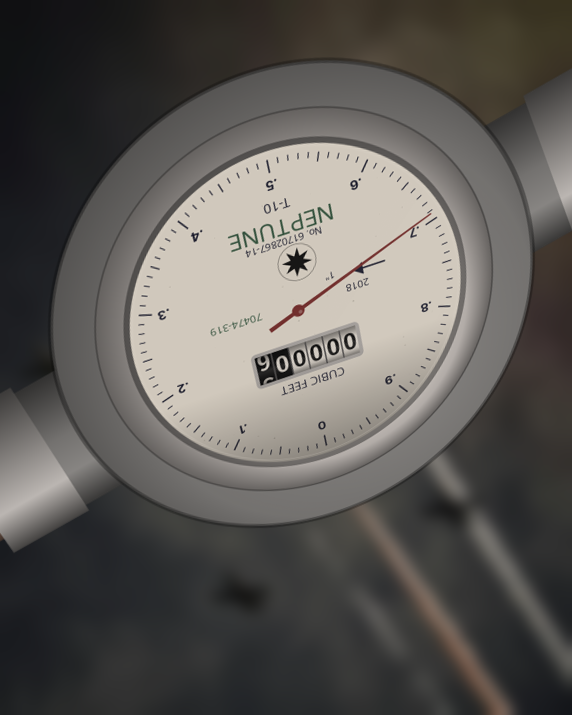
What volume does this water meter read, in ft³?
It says 5.69 ft³
